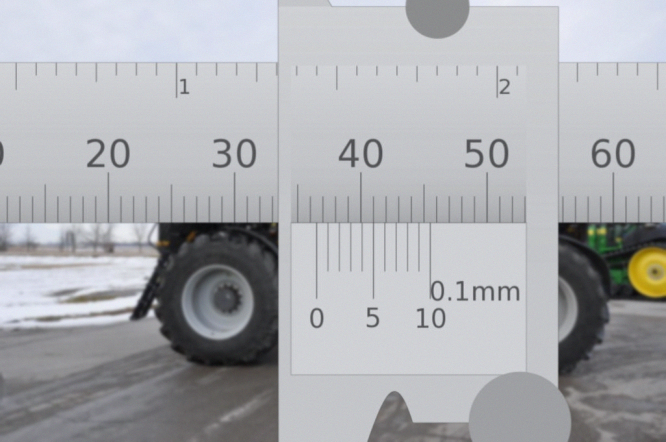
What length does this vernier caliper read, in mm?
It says 36.5 mm
